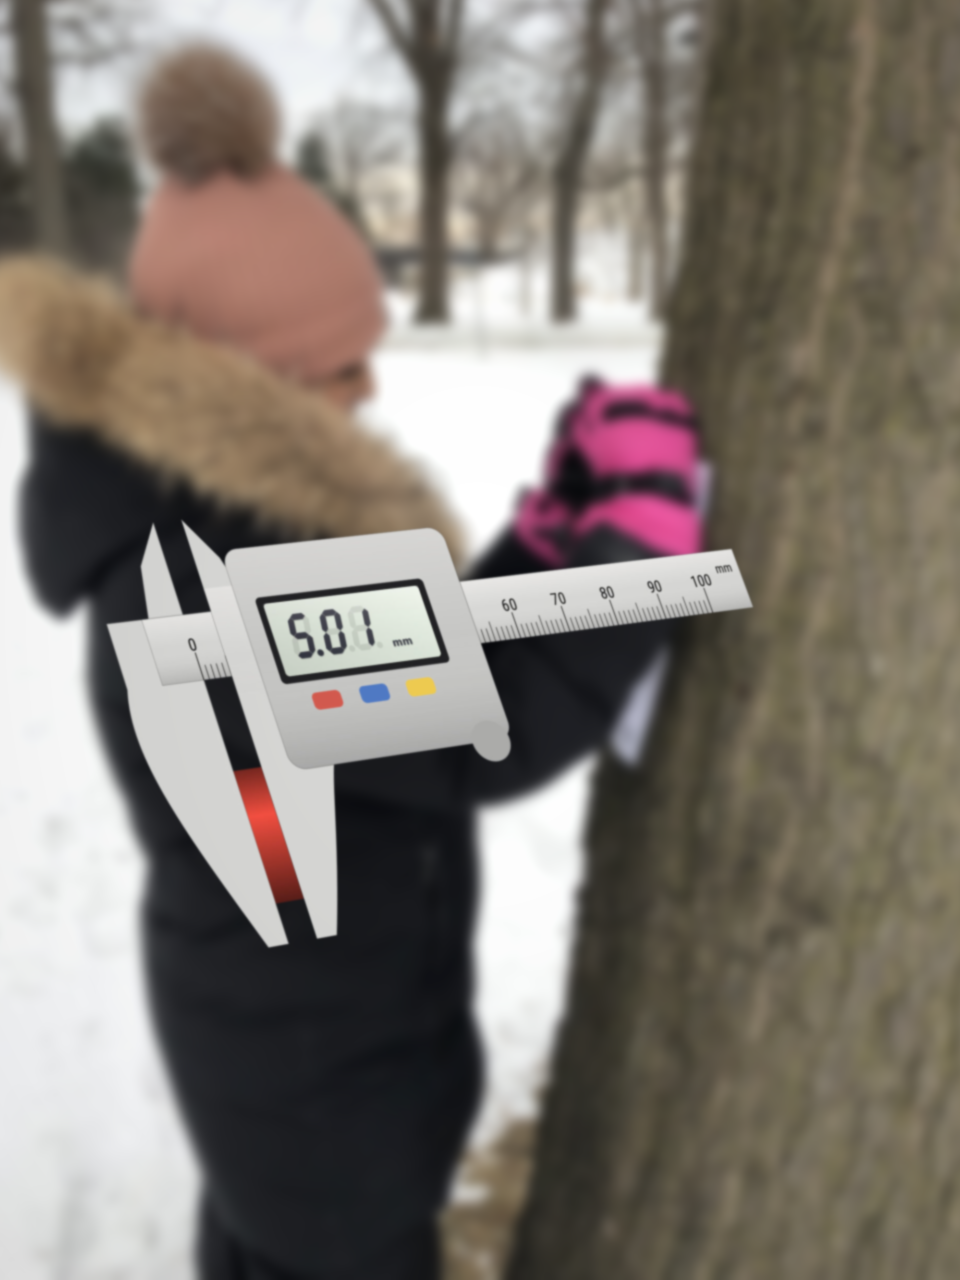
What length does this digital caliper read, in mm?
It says 5.01 mm
